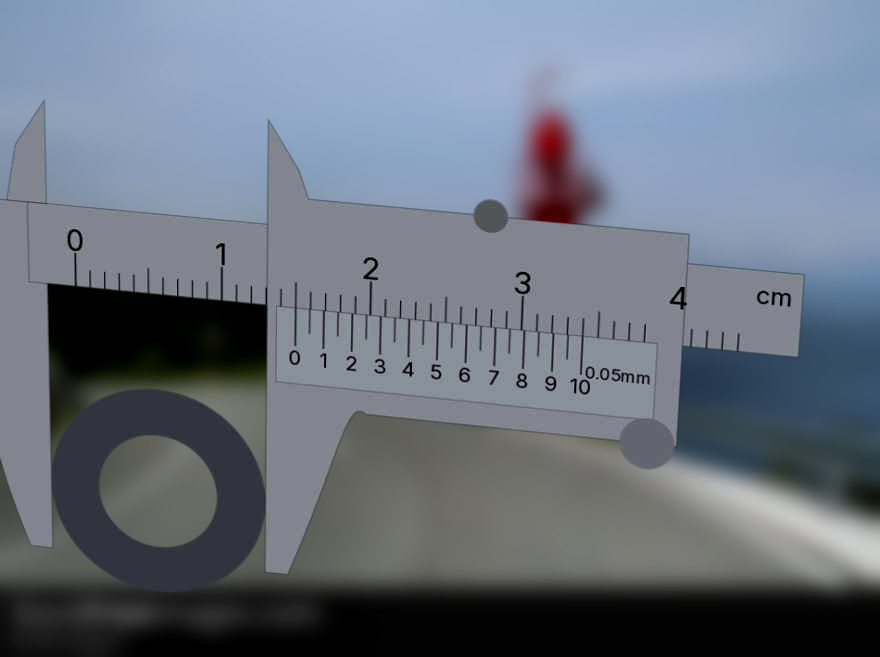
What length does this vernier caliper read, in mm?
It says 15.0 mm
